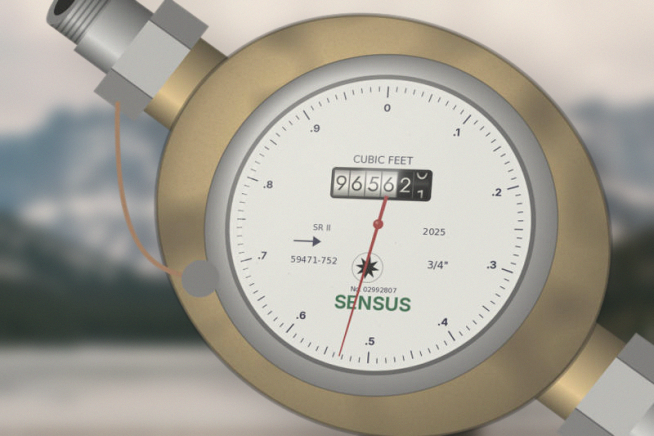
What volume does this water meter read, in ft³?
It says 965620.53 ft³
